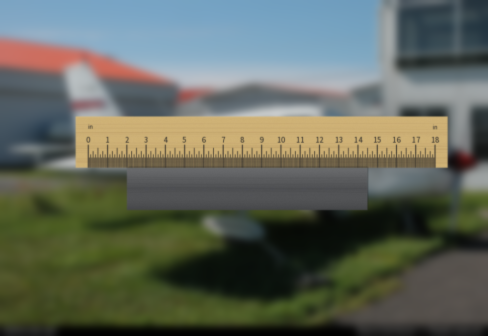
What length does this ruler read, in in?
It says 12.5 in
